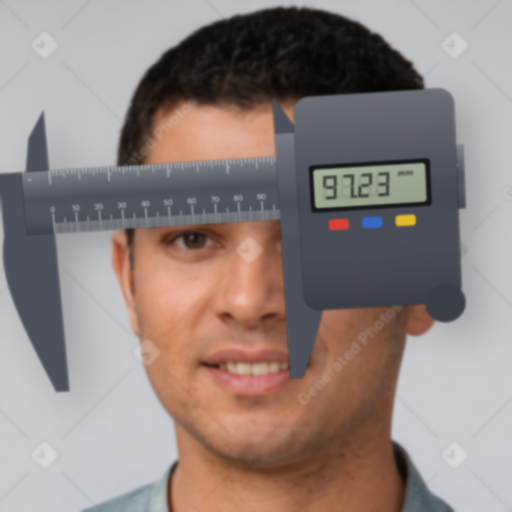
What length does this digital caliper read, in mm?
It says 97.23 mm
